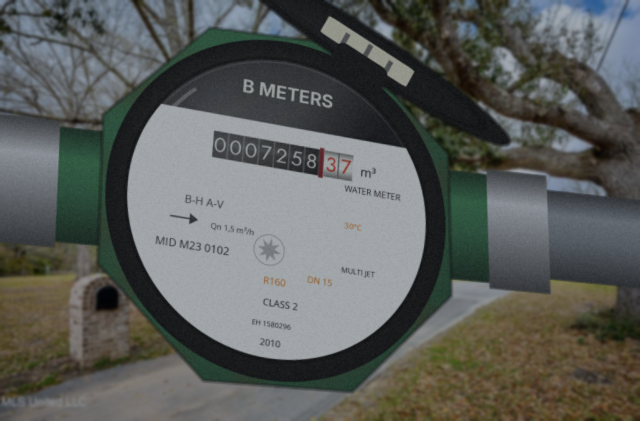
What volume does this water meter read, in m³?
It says 7258.37 m³
